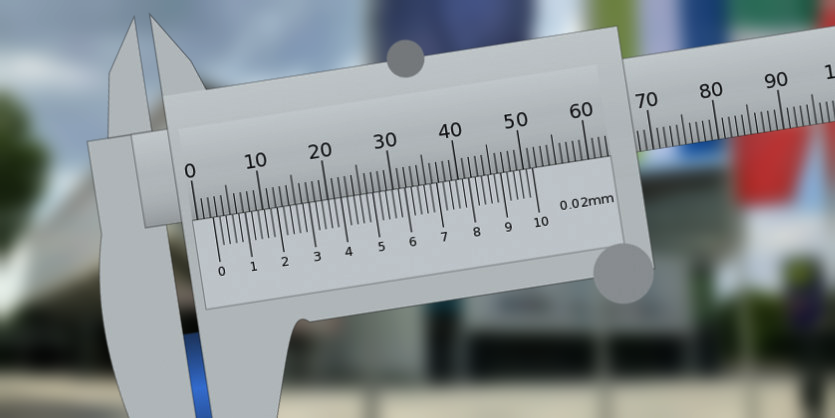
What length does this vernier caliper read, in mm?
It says 2.4 mm
